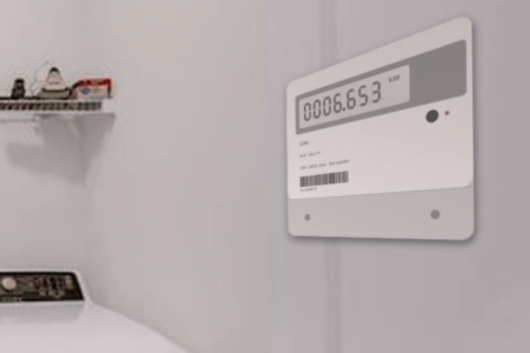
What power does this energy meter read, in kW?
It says 6.653 kW
